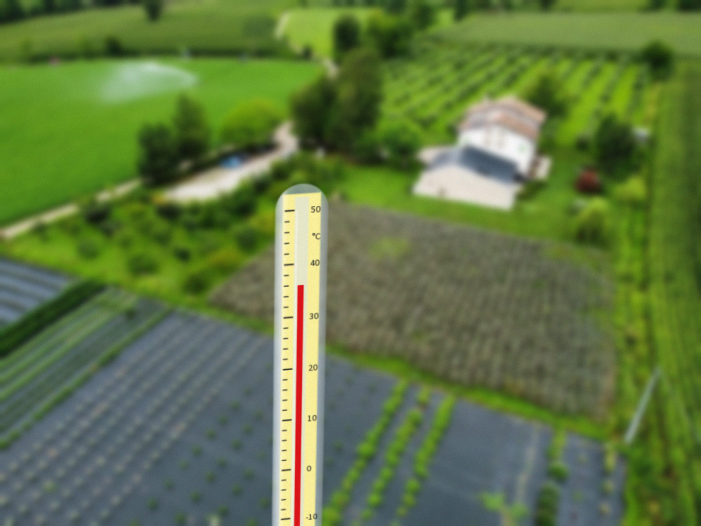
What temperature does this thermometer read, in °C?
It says 36 °C
